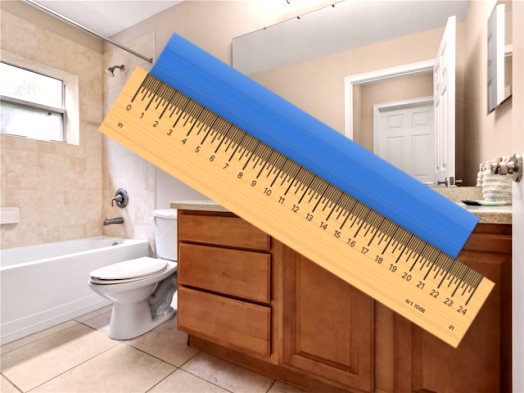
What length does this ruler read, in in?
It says 22 in
